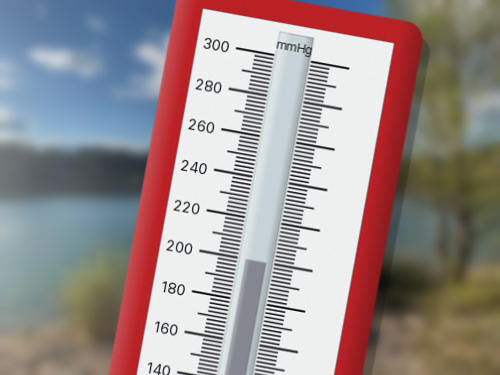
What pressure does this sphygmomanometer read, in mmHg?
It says 200 mmHg
